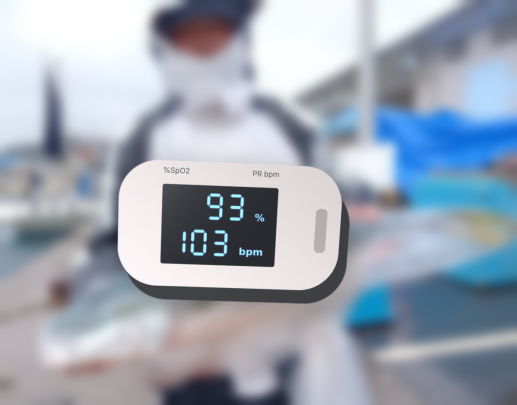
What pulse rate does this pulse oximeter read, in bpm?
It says 103 bpm
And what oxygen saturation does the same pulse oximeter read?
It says 93 %
